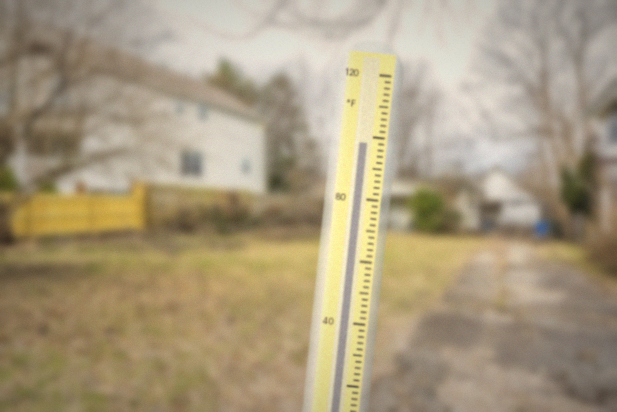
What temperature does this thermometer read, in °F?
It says 98 °F
